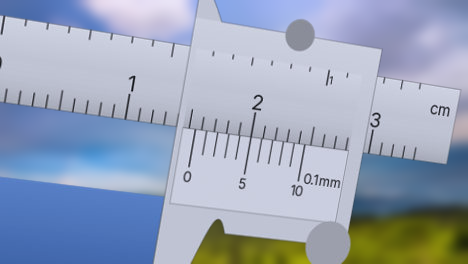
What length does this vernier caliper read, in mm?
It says 15.5 mm
